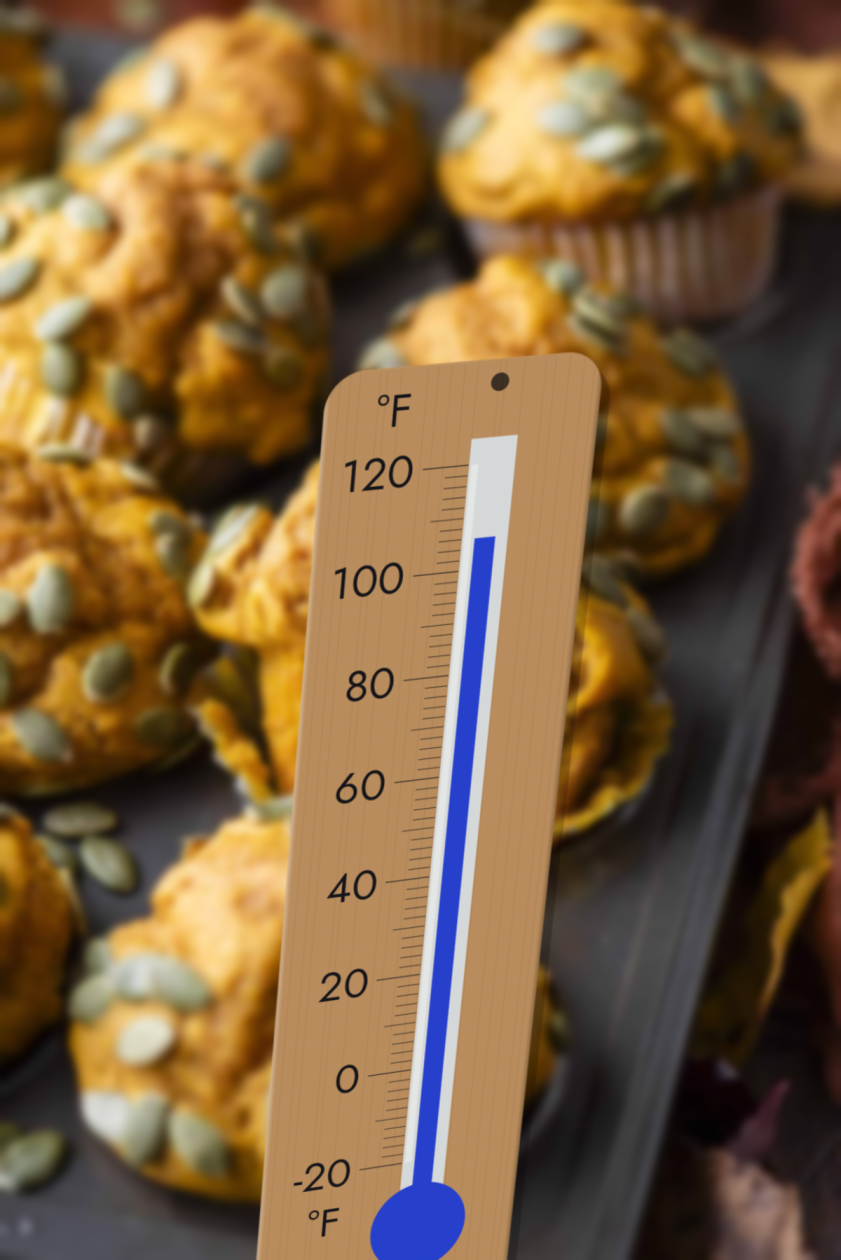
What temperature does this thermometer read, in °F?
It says 106 °F
